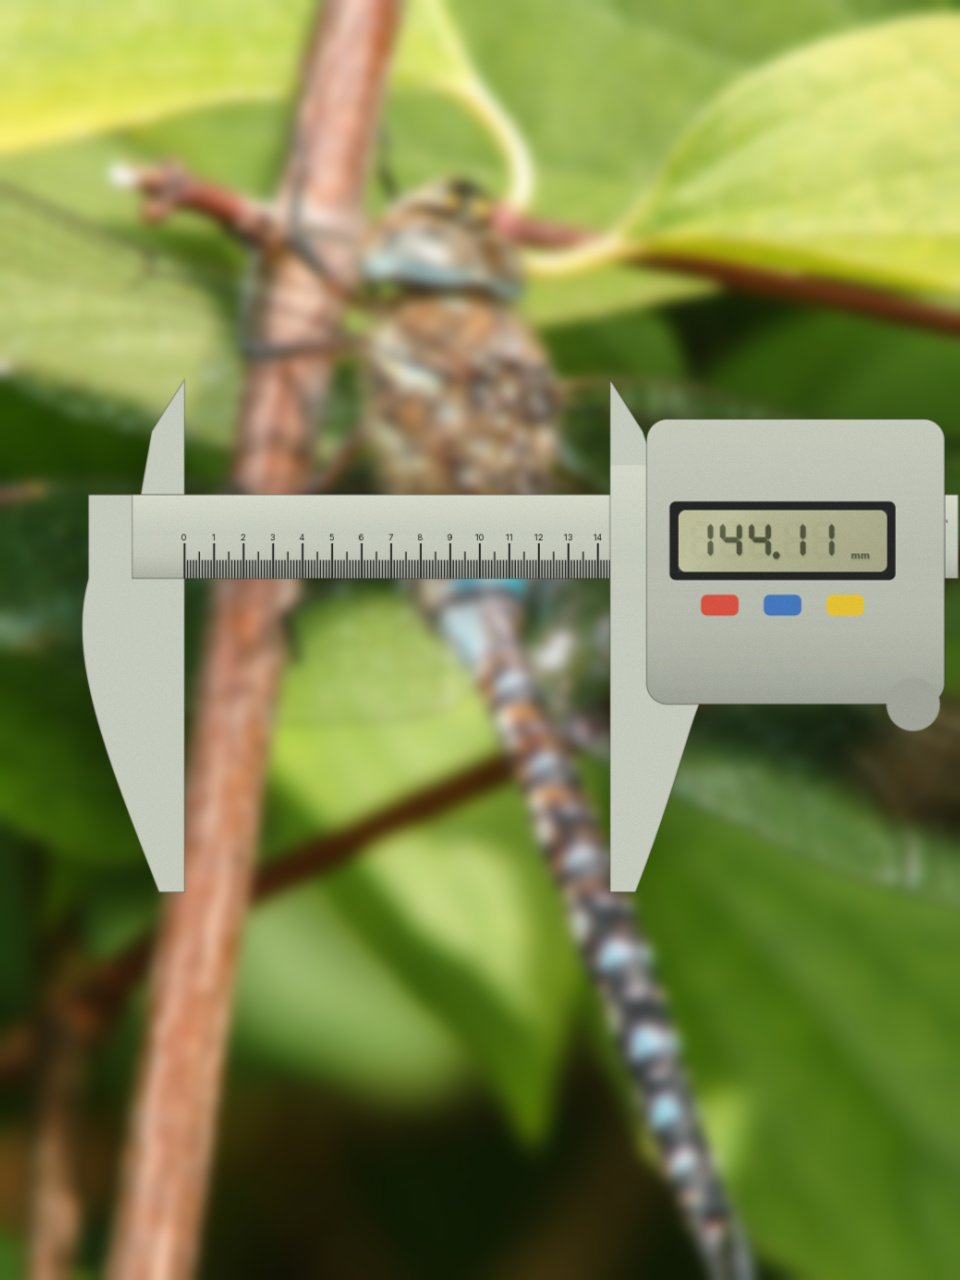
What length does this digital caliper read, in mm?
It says 144.11 mm
